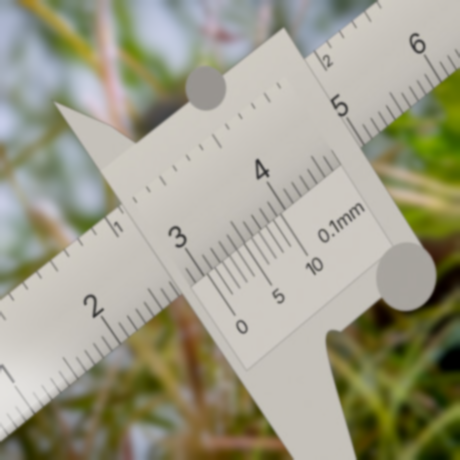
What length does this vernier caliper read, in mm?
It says 30.4 mm
